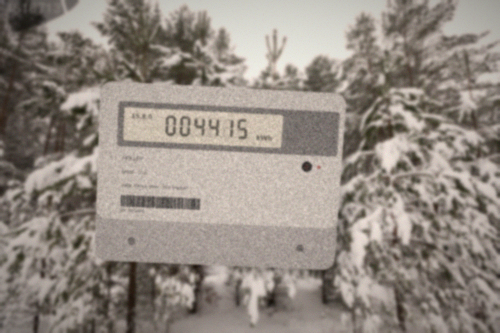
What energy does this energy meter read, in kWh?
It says 4415 kWh
